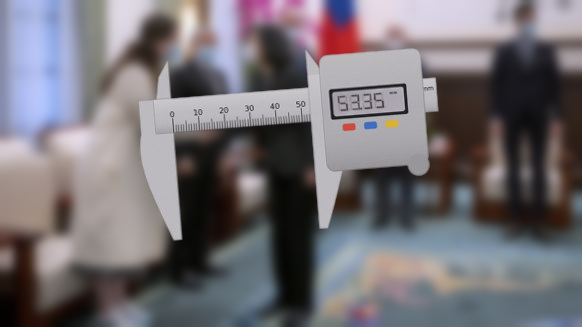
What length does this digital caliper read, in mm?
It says 53.35 mm
